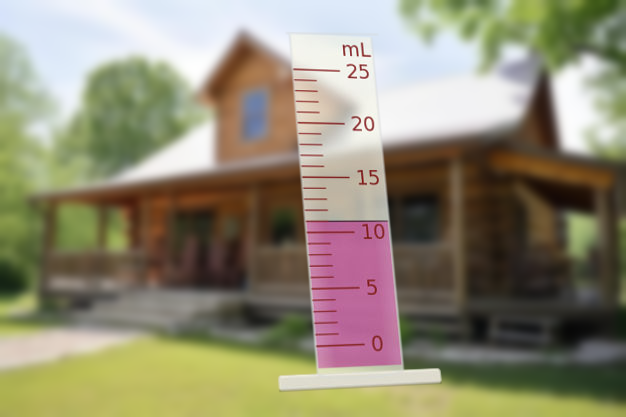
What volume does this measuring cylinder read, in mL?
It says 11 mL
